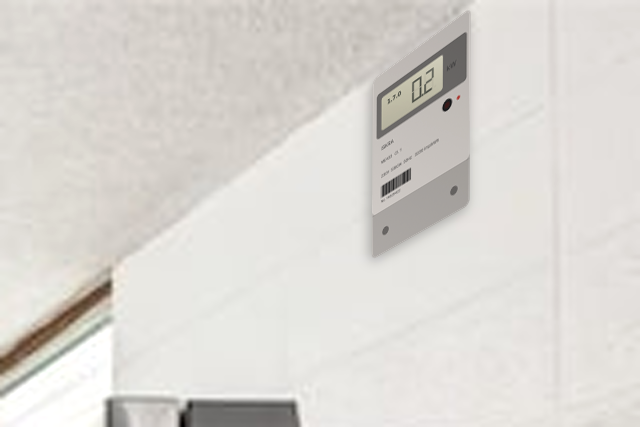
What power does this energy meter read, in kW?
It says 0.2 kW
